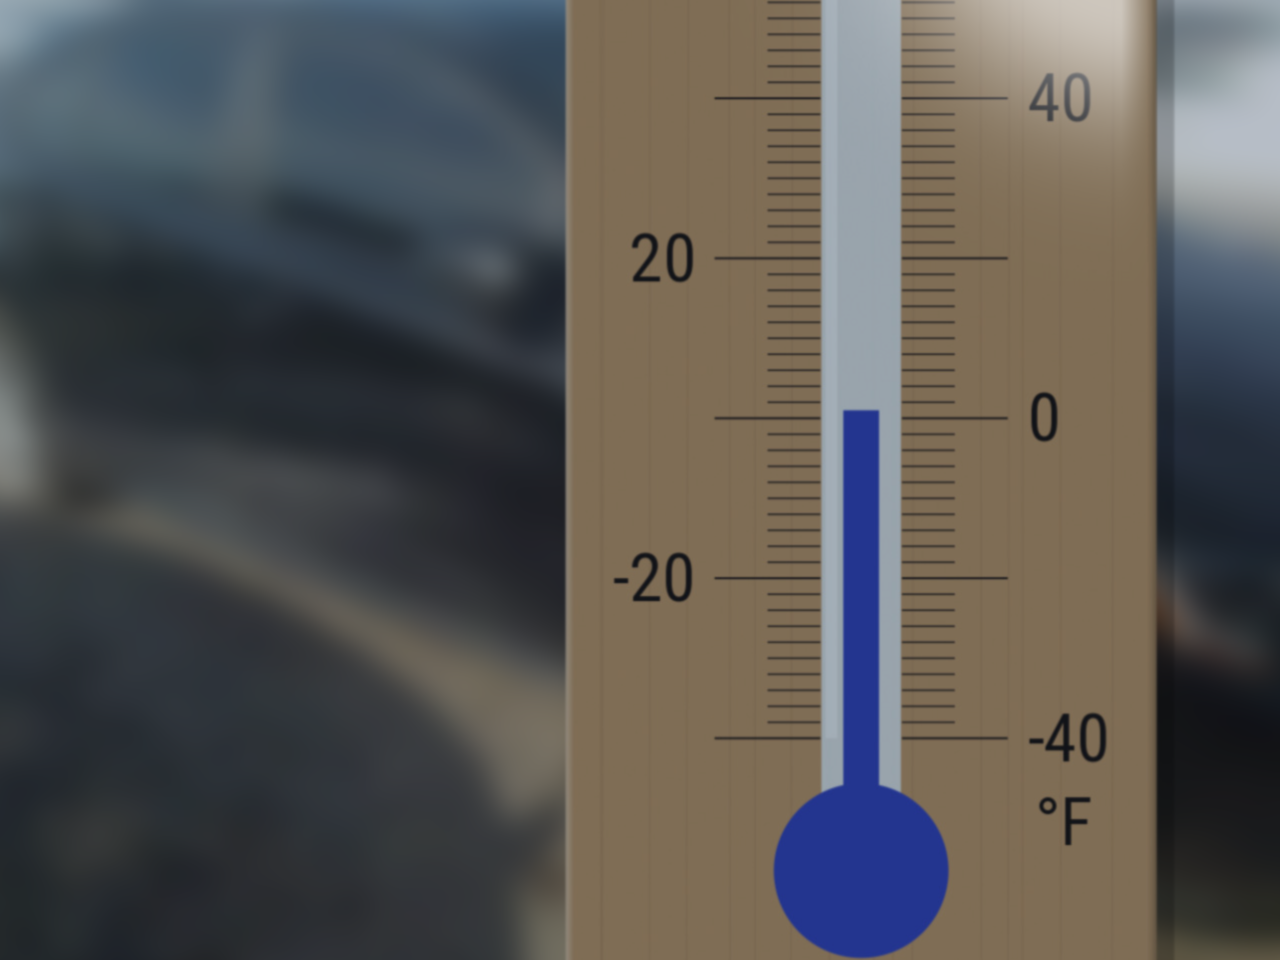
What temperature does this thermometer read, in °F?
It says 1 °F
